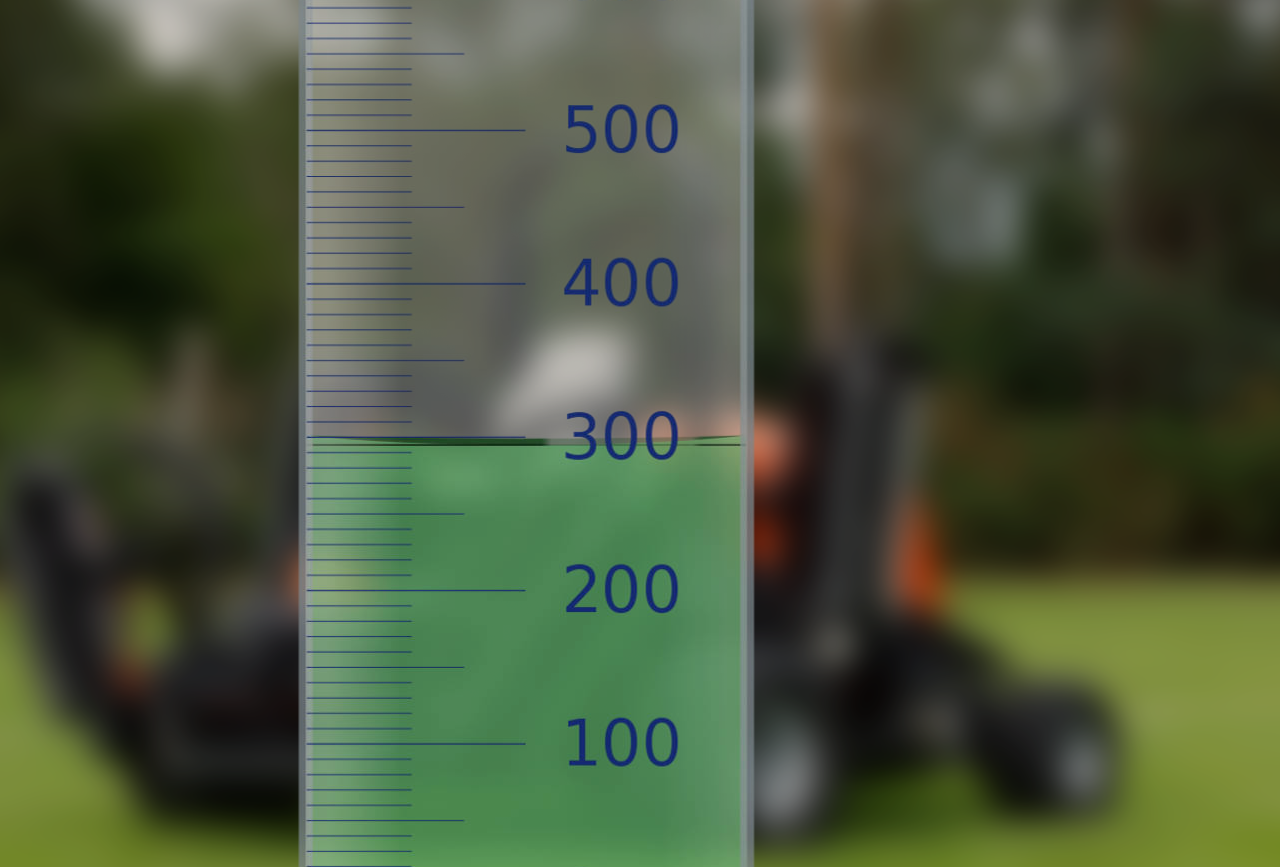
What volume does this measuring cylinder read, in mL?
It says 295 mL
